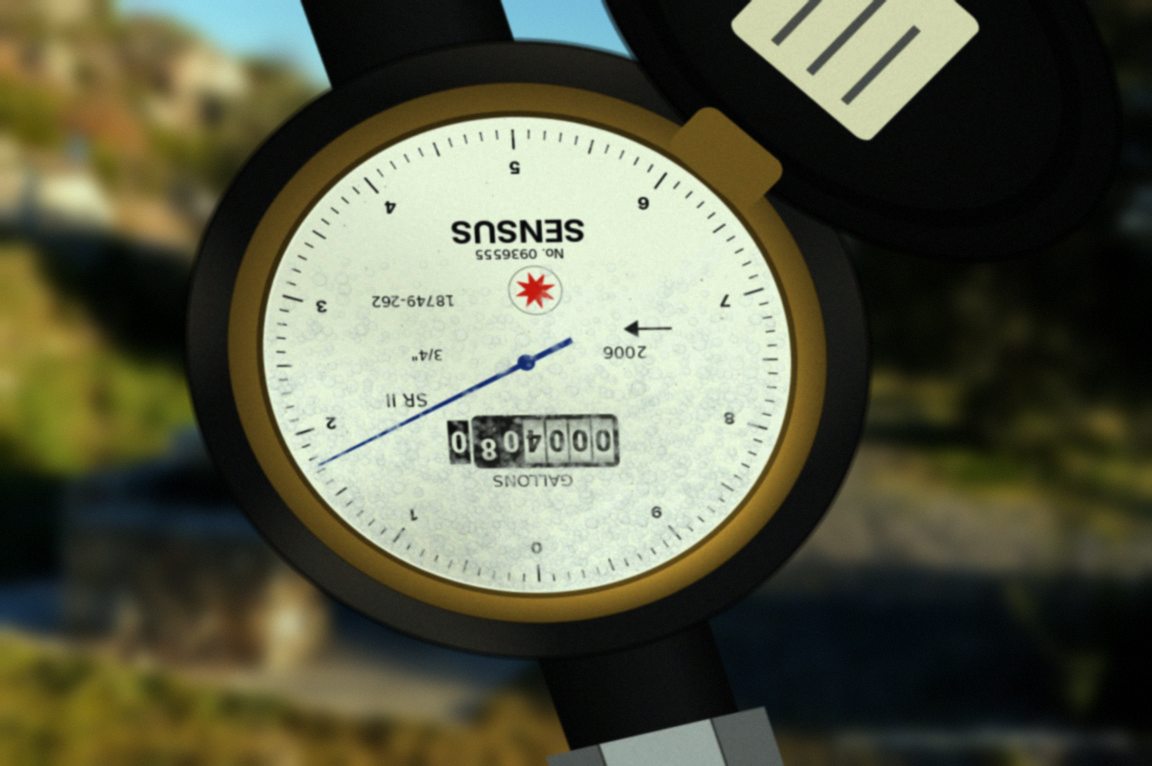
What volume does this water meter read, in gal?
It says 4081.7 gal
